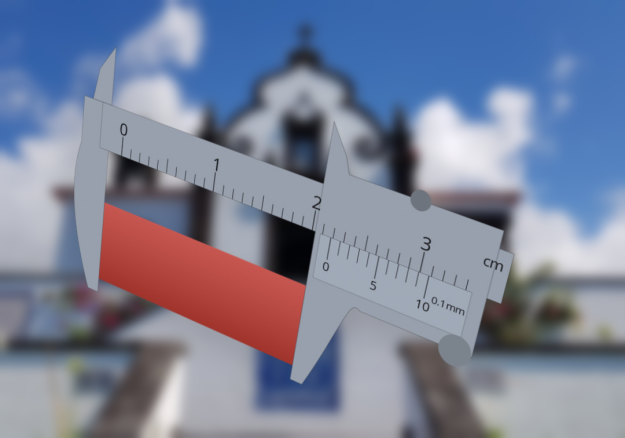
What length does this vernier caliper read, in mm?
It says 21.8 mm
